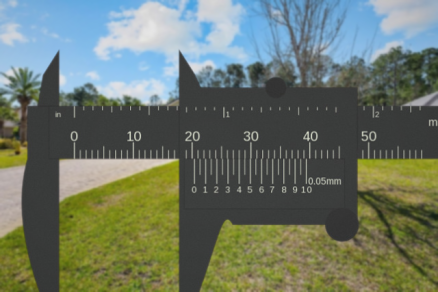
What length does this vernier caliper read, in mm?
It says 20.4 mm
